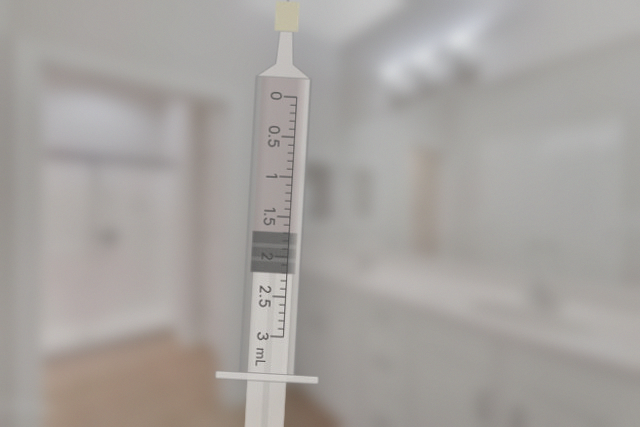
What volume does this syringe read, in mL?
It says 1.7 mL
